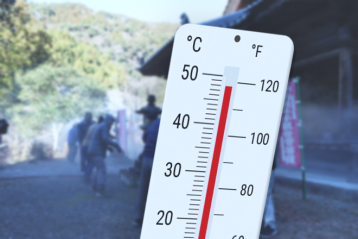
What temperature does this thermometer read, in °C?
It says 48 °C
